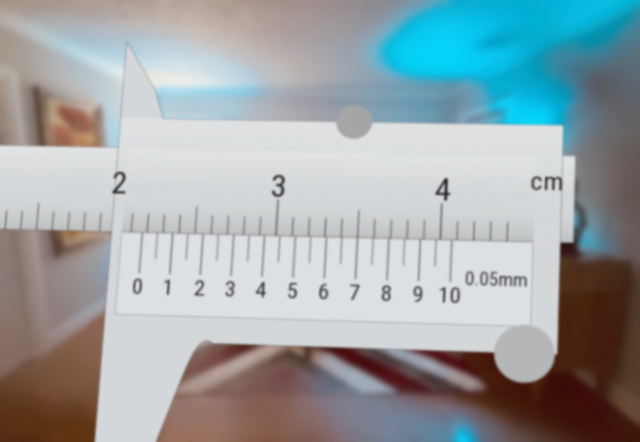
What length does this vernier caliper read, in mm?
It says 21.7 mm
